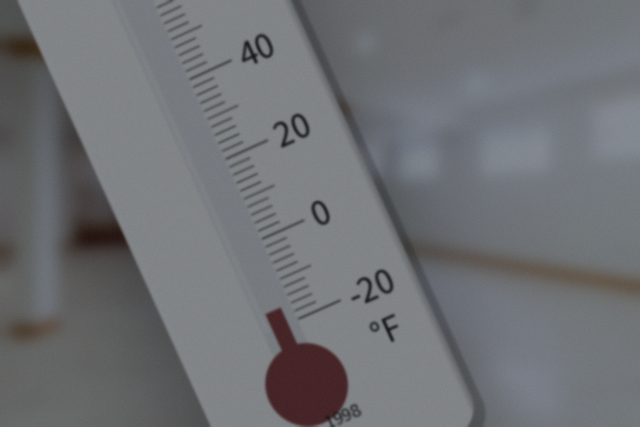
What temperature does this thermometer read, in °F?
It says -16 °F
